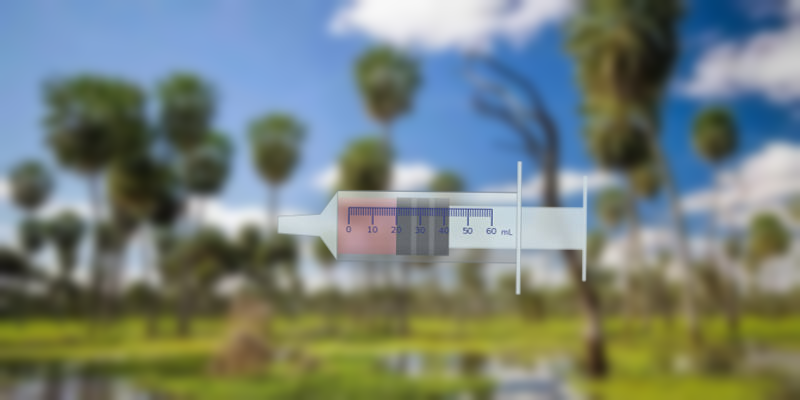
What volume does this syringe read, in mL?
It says 20 mL
